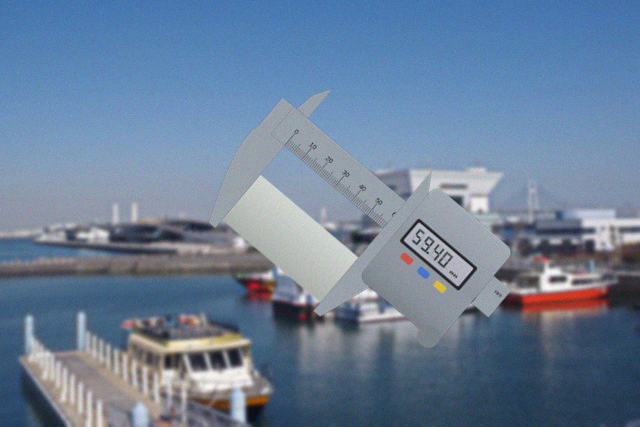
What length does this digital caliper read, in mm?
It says 59.40 mm
